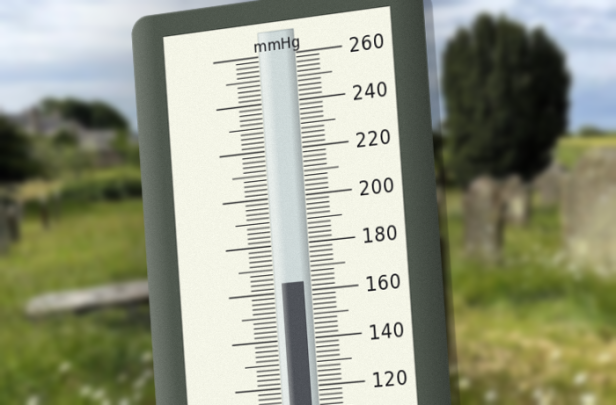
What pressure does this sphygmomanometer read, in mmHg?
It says 164 mmHg
